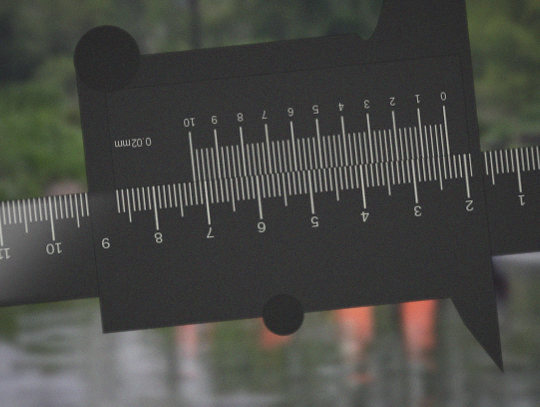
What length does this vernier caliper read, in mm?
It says 23.0 mm
